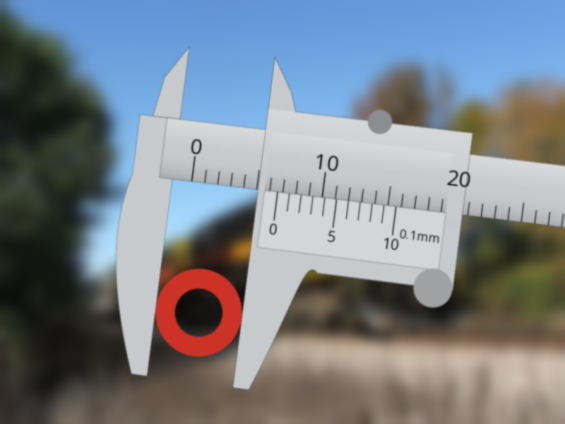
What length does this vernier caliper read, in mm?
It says 6.6 mm
